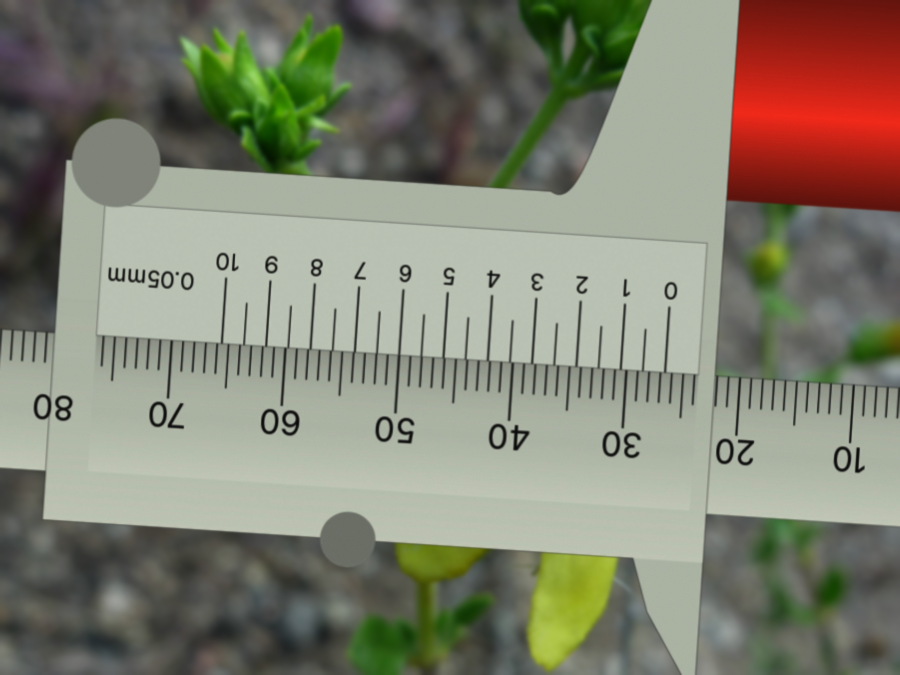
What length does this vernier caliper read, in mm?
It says 26.6 mm
